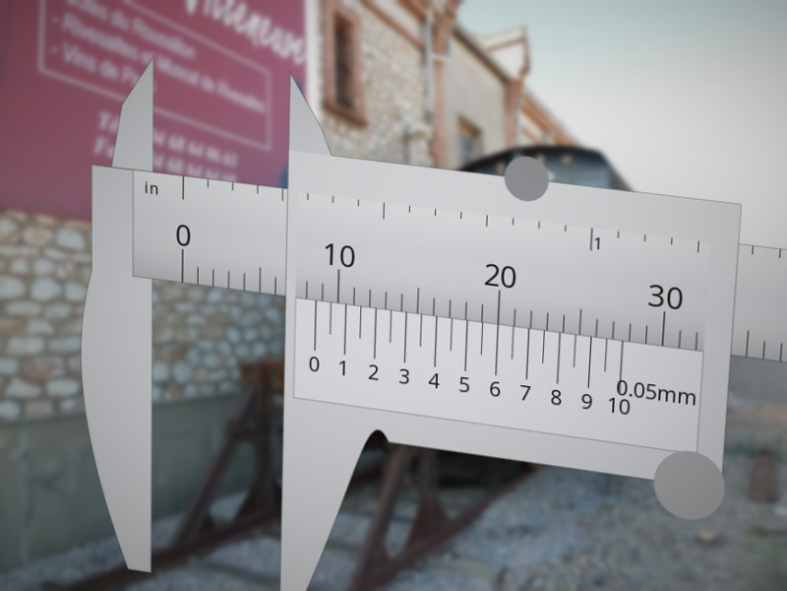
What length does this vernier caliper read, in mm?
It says 8.6 mm
